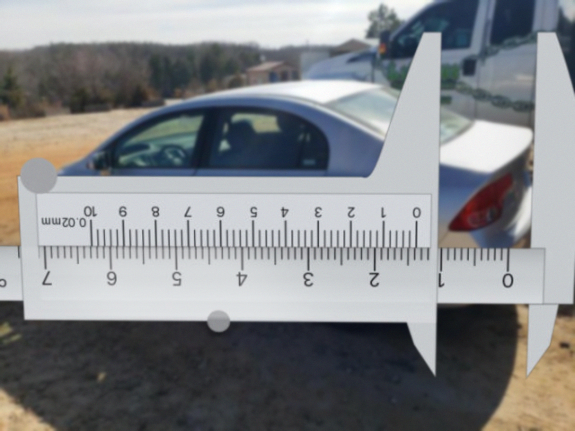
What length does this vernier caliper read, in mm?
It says 13.8 mm
